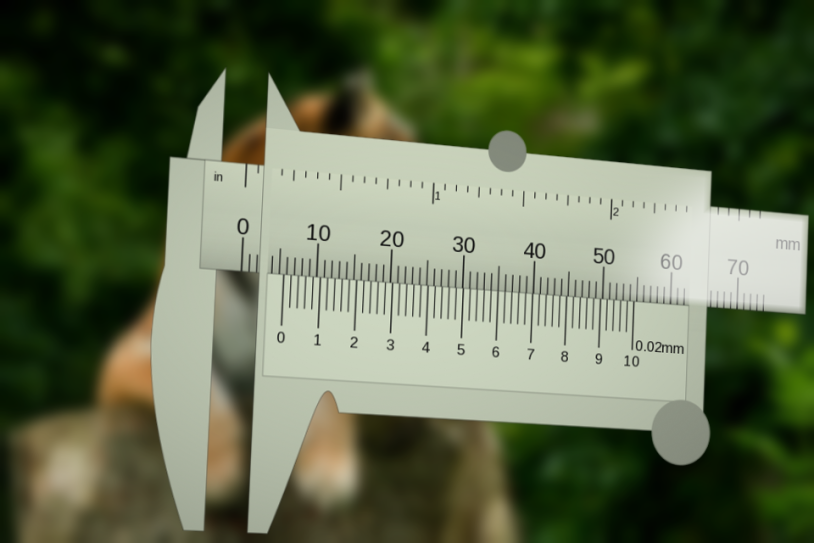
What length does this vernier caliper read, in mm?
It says 5.6 mm
